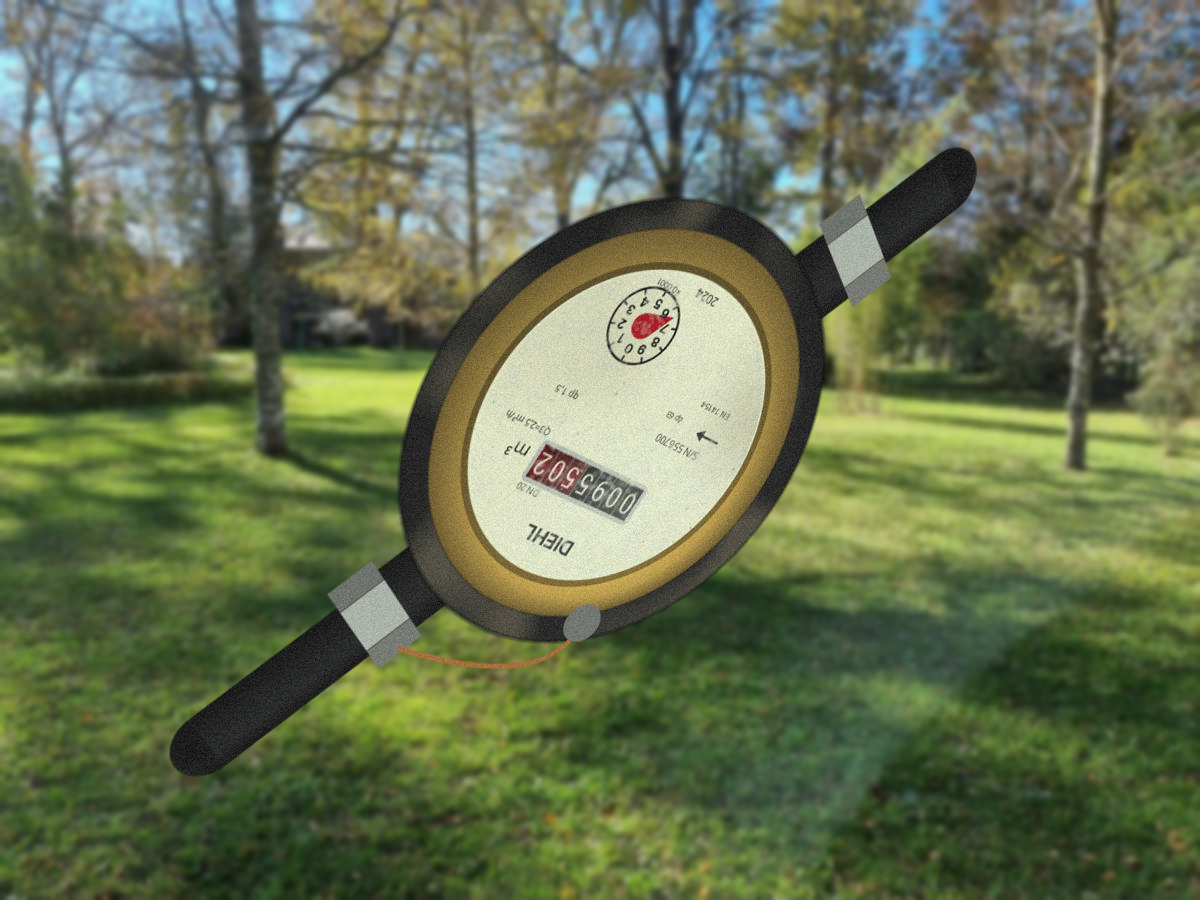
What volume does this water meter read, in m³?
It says 95.5026 m³
